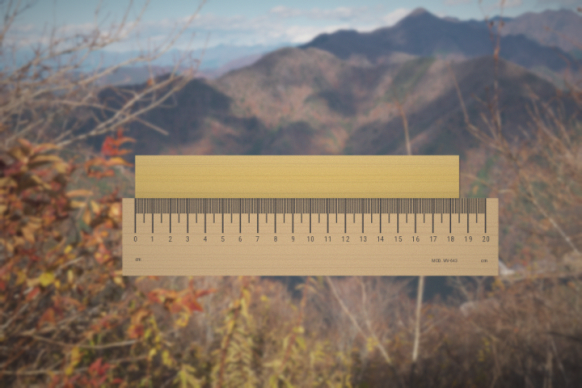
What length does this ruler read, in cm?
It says 18.5 cm
